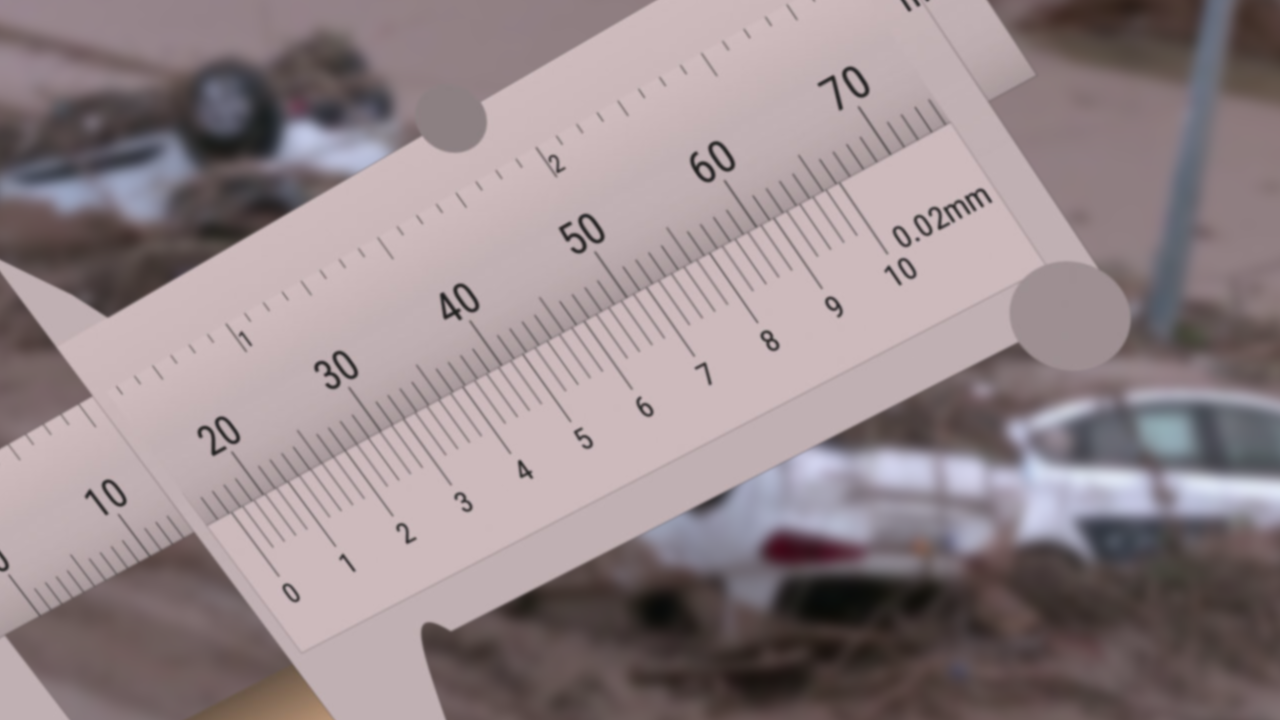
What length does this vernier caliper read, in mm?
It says 17.2 mm
